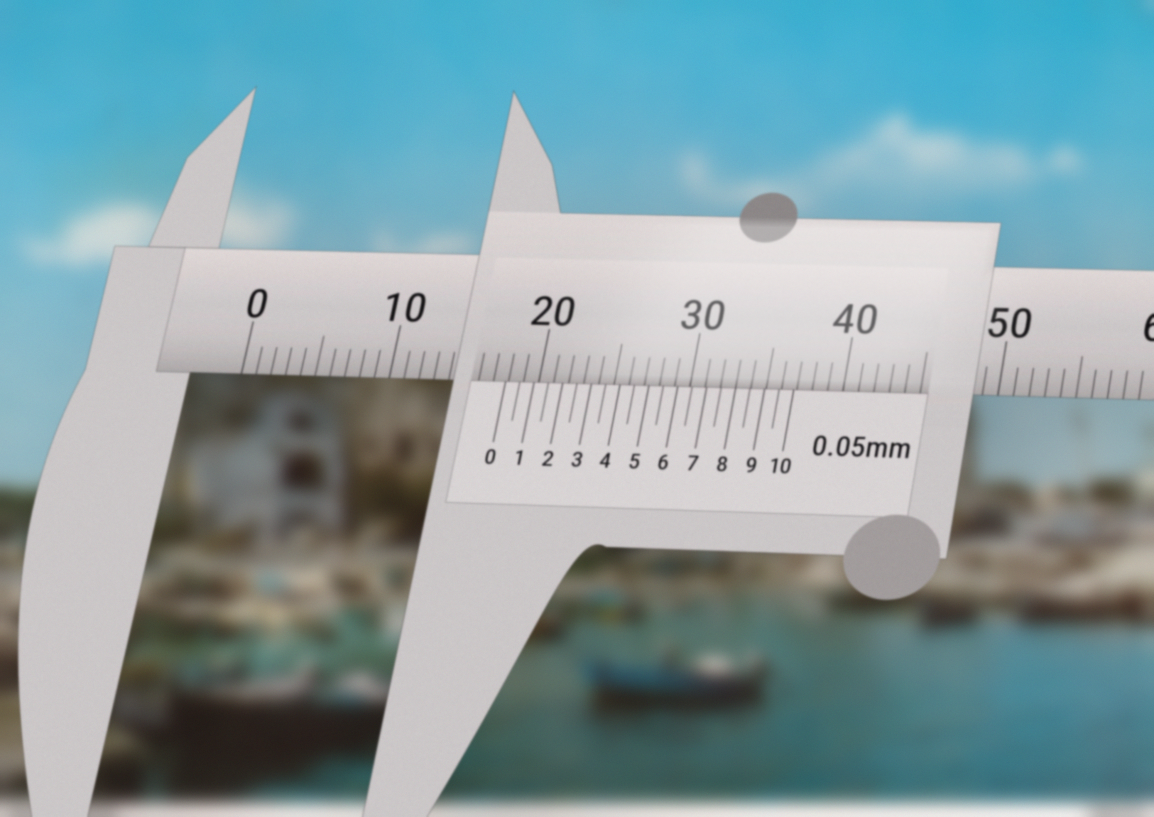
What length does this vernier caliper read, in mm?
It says 17.8 mm
